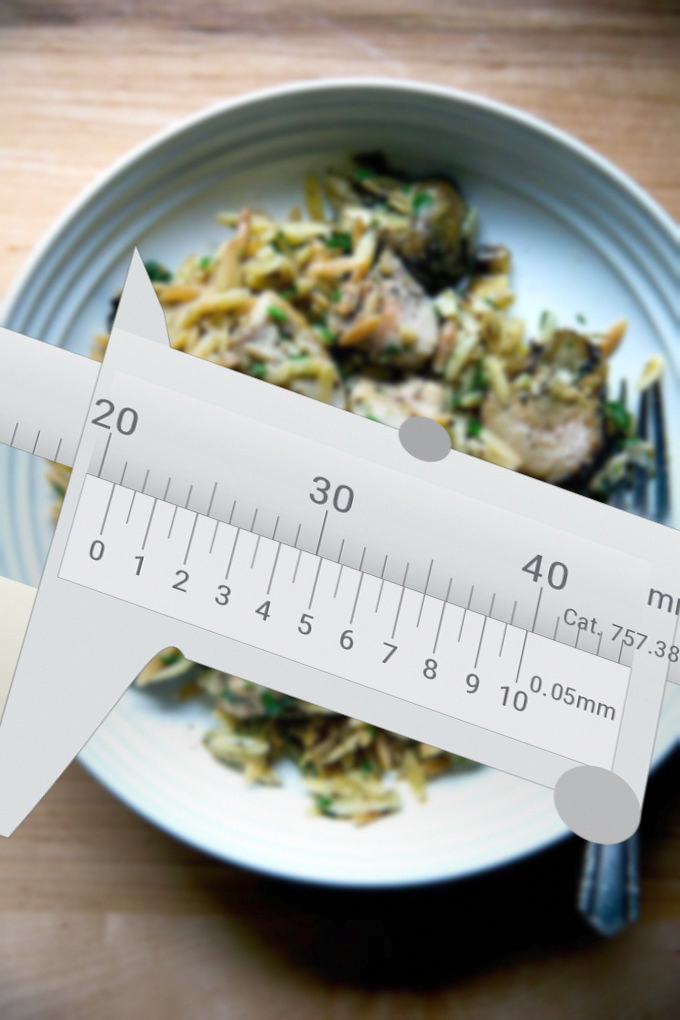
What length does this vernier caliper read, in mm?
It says 20.75 mm
